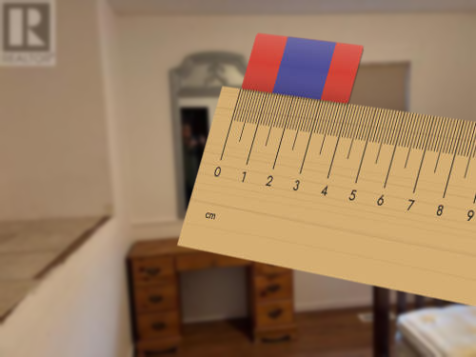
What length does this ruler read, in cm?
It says 4 cm
